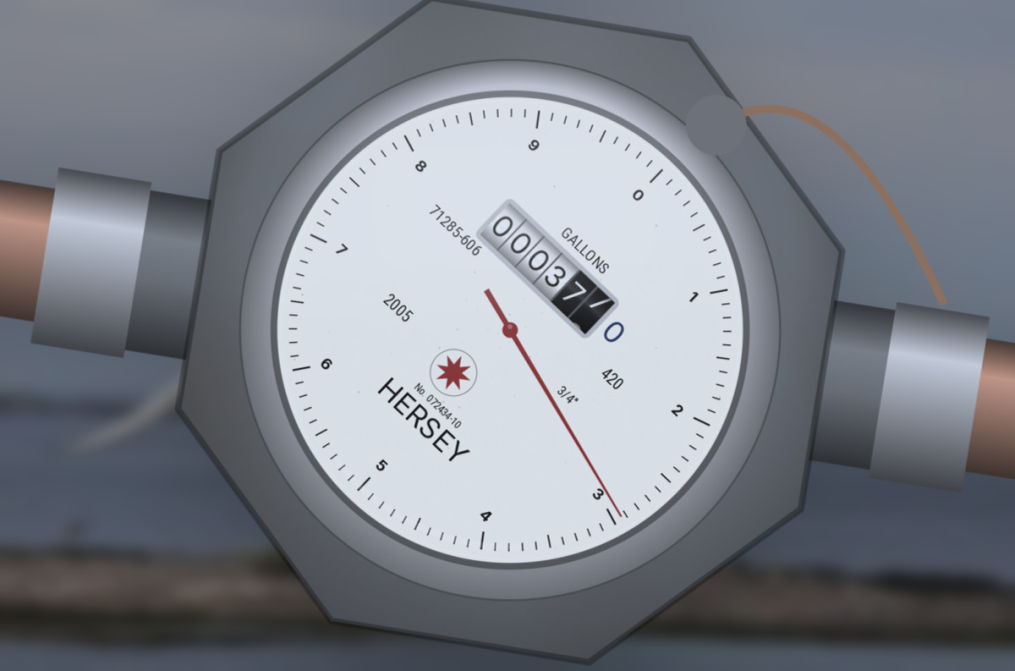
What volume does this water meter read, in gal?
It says 3772.9 gal
